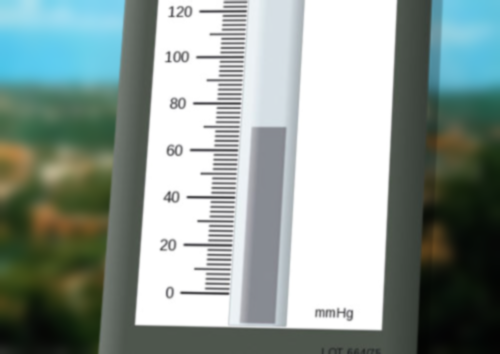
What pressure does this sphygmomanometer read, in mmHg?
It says 70 mmHg
